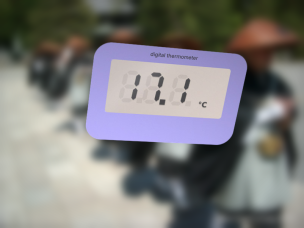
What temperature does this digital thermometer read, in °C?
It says 17.1 °C
